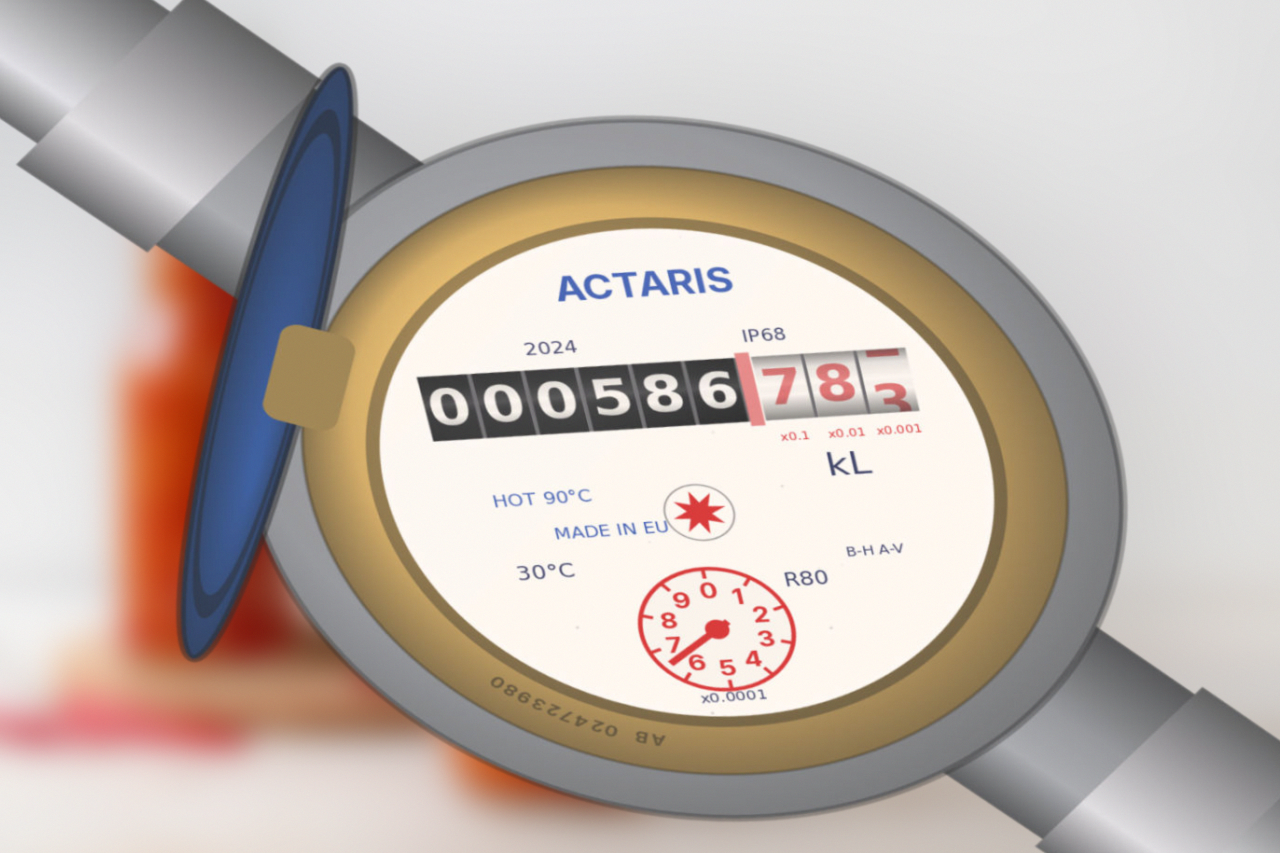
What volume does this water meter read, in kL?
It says 586.7826 kL
